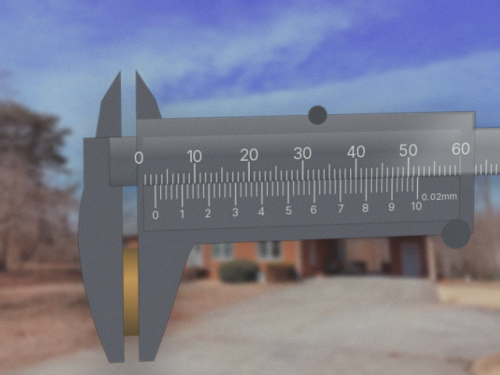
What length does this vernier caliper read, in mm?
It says 2.8 mm
